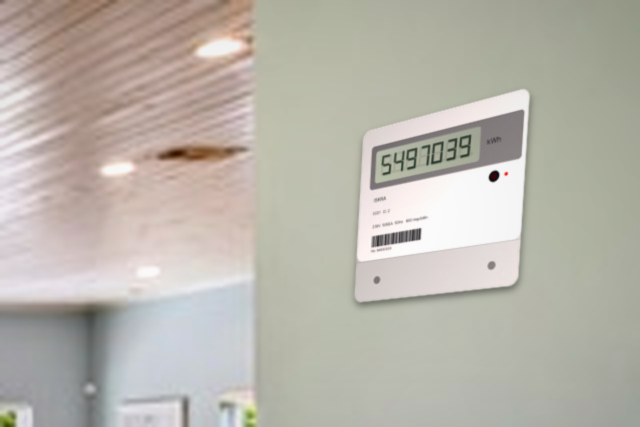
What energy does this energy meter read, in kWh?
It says 5497039 kWh
